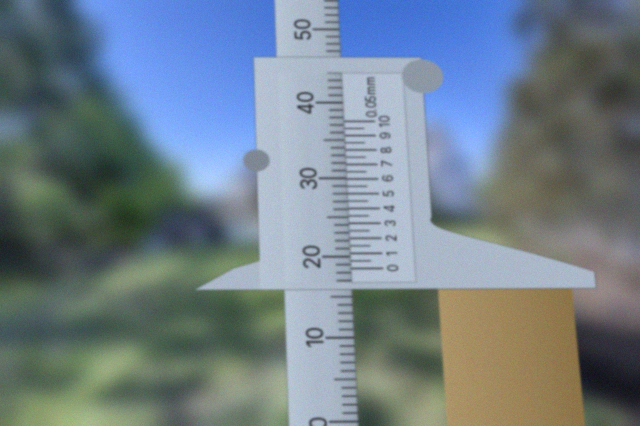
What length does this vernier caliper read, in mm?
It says 18.5 mm
